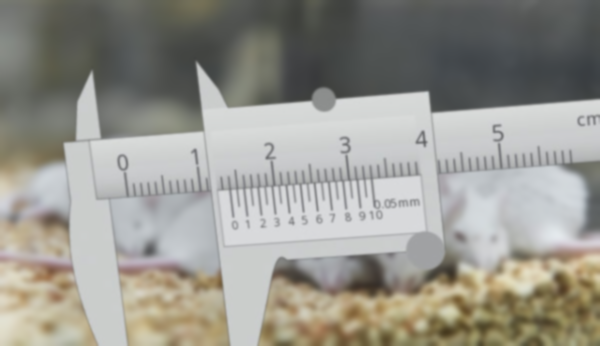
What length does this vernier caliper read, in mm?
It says 14.0 mm
